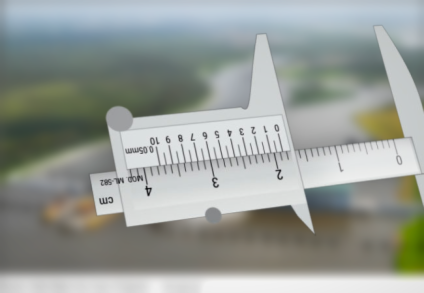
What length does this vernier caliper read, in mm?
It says 18.6 mm
